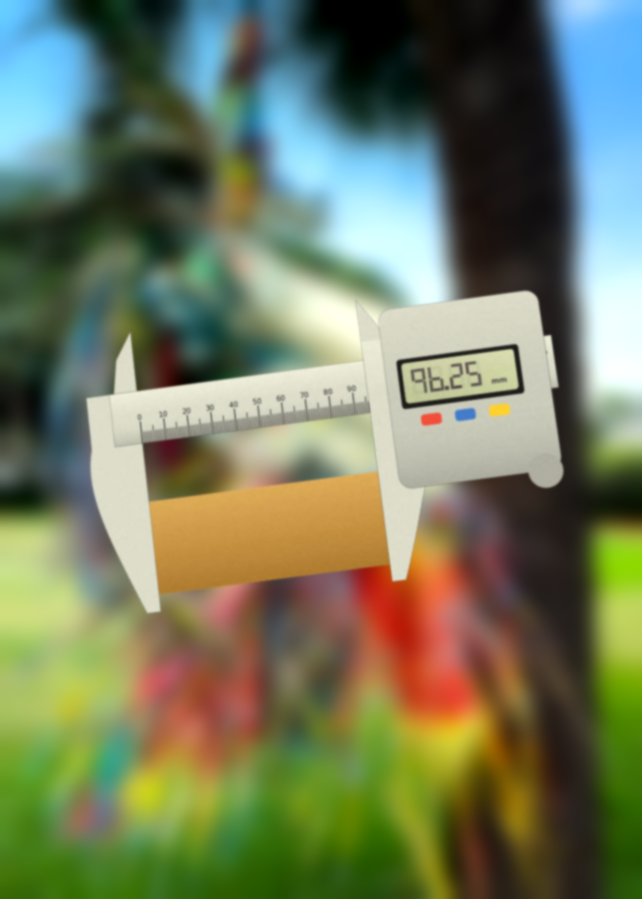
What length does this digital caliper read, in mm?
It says 96.25 mm
